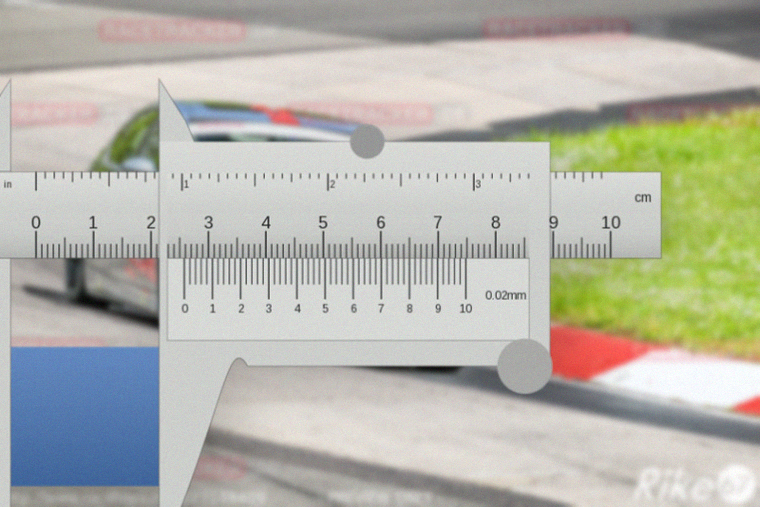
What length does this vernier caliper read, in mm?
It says 25.8 mm
